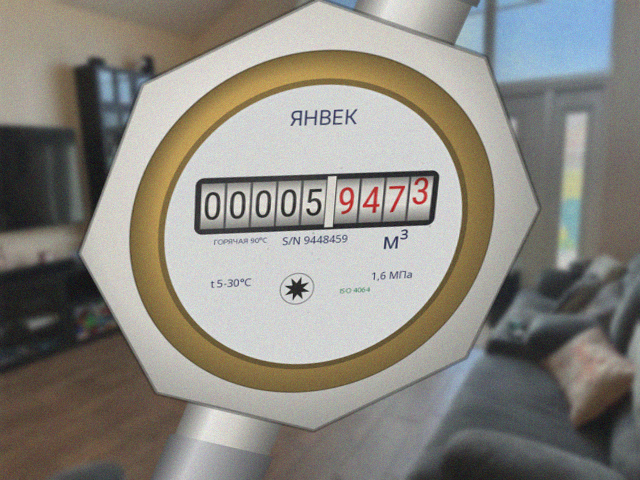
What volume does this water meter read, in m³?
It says 5.9473 m³
